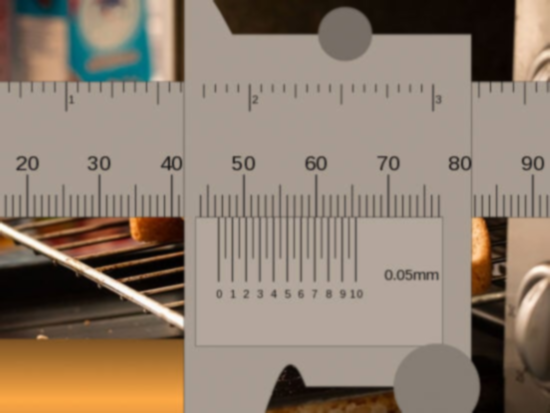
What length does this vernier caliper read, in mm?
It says 46.5 mm
